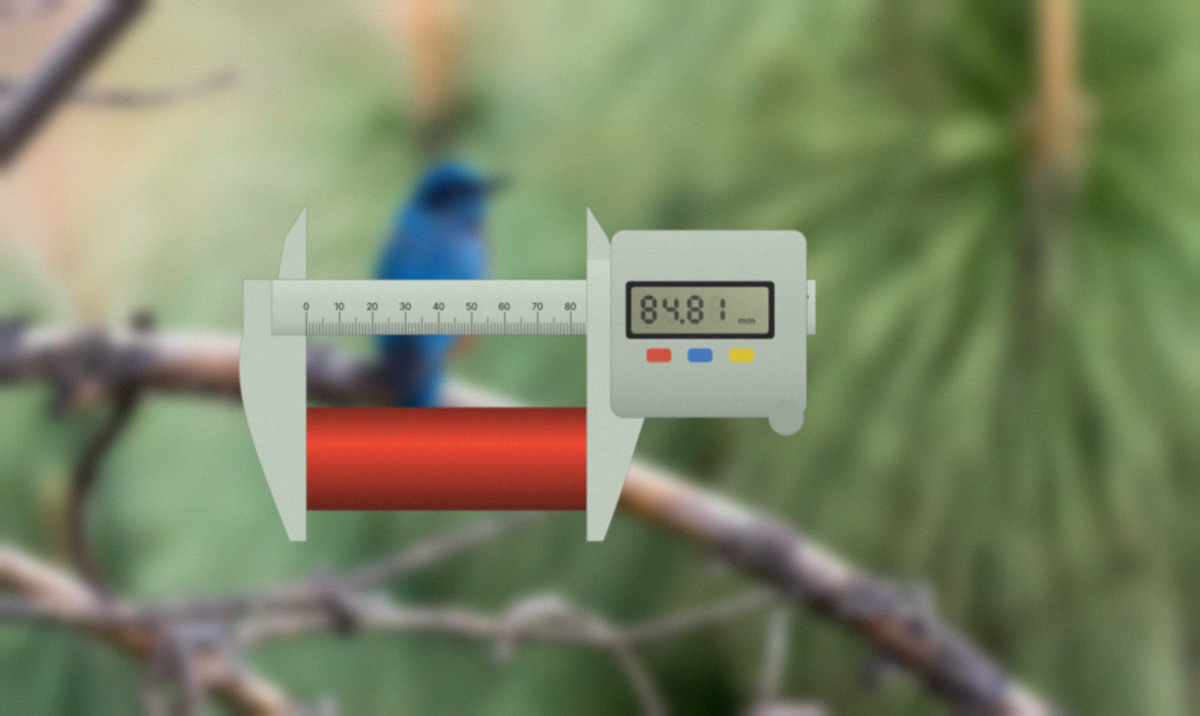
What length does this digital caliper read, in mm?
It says 84.81 mm
